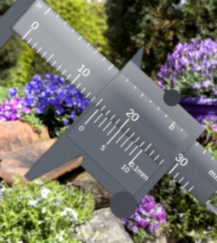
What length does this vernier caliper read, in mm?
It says 15.6 mm
